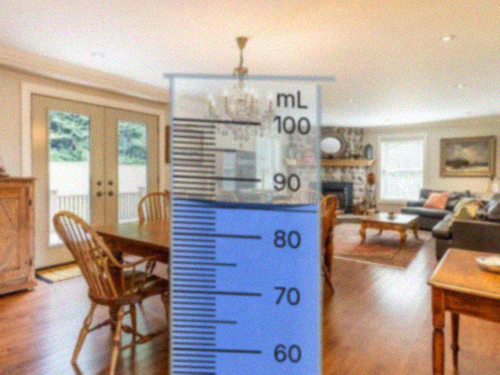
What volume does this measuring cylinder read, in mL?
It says 85 mL
